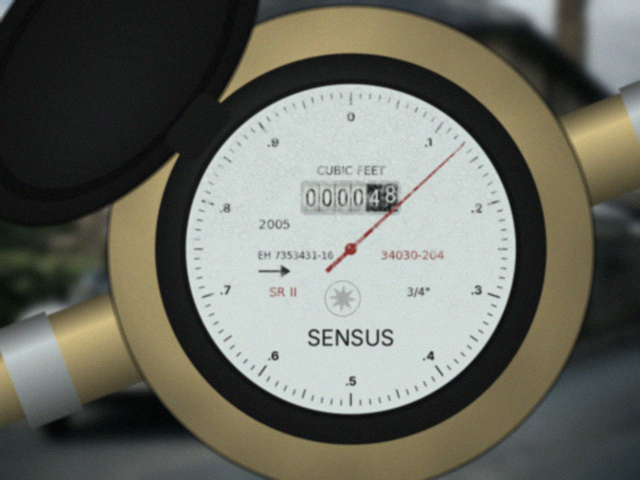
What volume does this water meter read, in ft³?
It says 48.13 ft³
